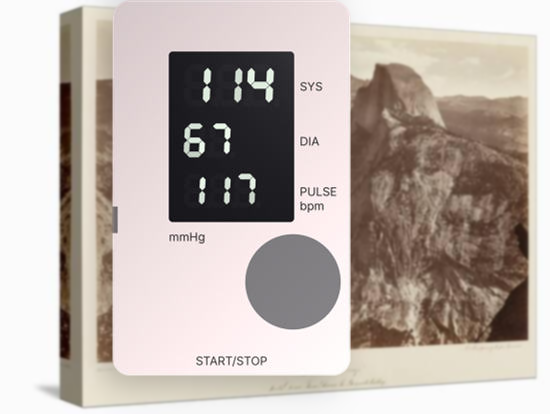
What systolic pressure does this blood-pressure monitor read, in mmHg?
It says 114 mmHg
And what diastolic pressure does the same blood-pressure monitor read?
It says 67 mmHg
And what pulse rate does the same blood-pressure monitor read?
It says 117 bpm
